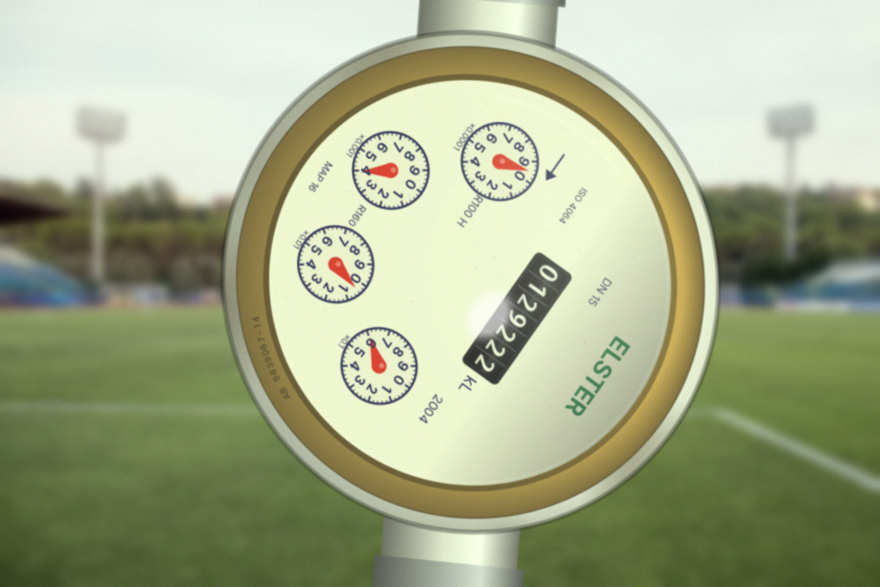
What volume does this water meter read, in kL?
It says 129222.6039 kL
